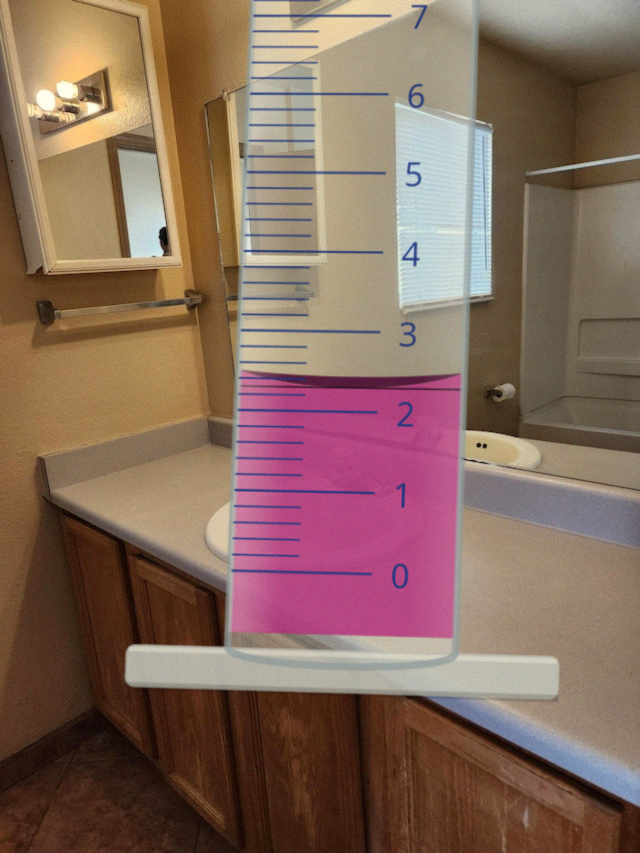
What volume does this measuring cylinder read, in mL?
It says 2.3 mL
